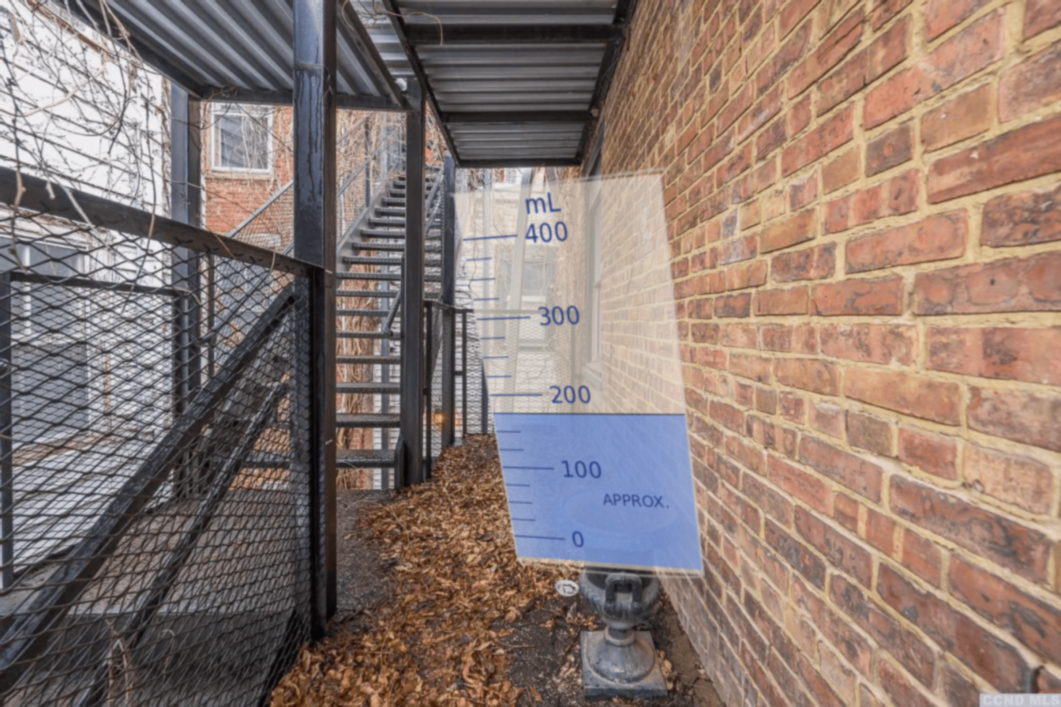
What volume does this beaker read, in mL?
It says 175 mL
